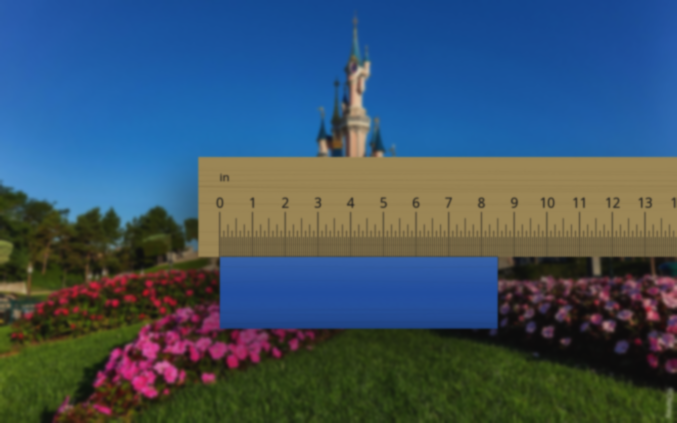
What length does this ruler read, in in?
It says 8.5 in
